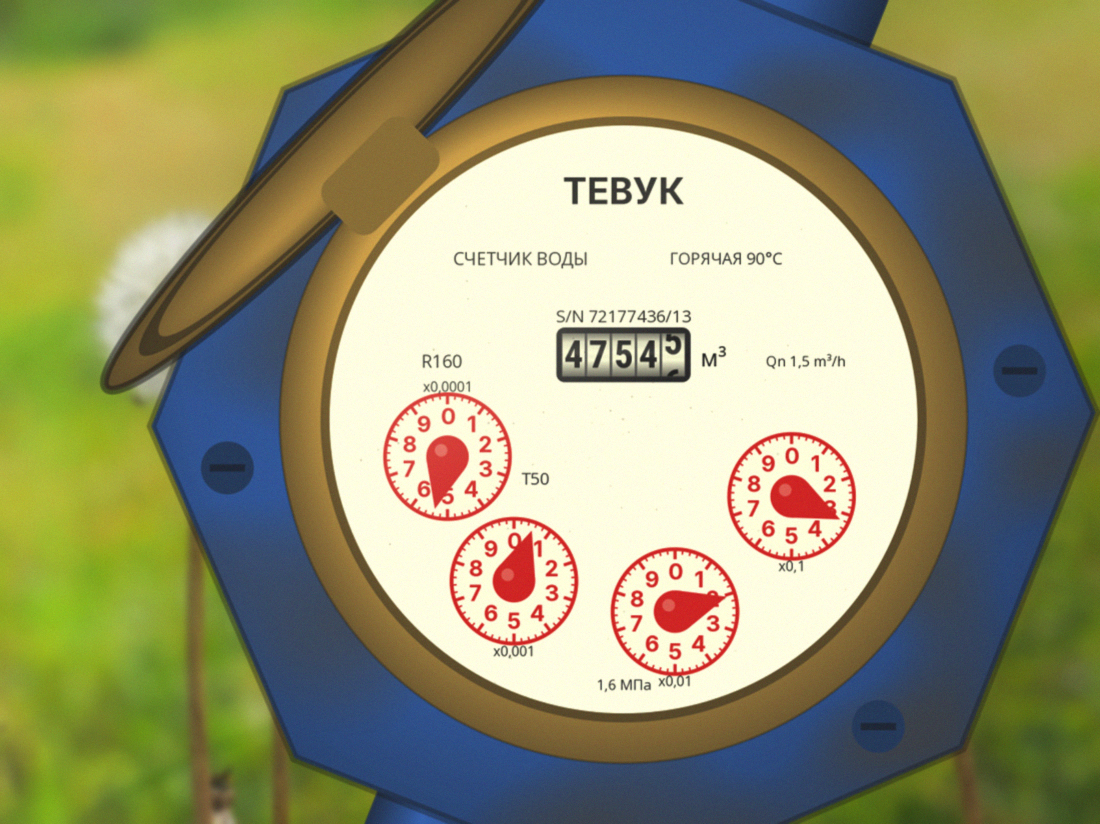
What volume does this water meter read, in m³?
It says 47545.3205 m³
